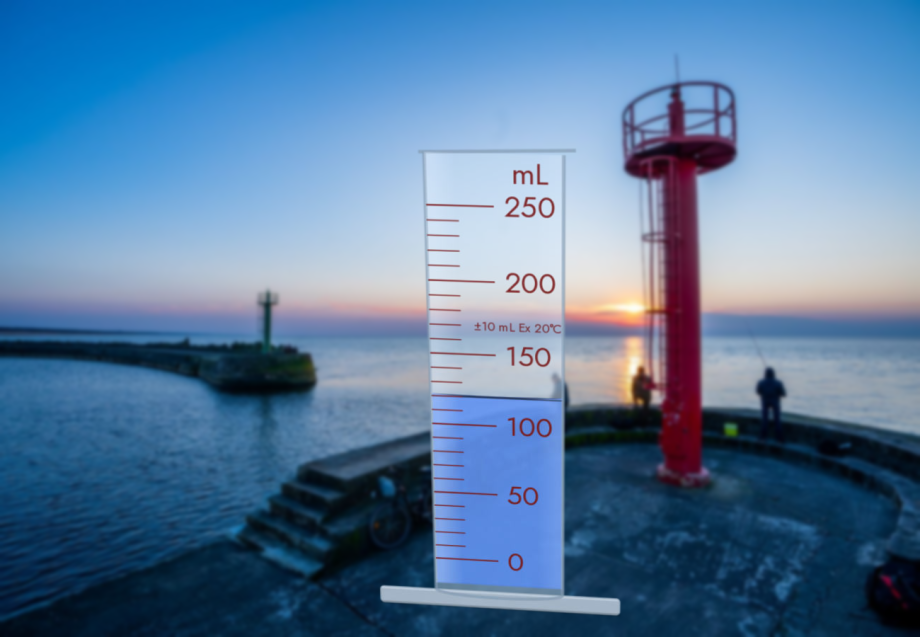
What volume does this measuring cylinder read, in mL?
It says 120 mL
